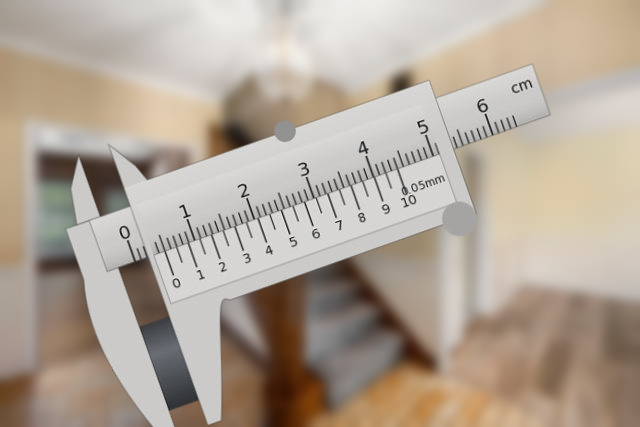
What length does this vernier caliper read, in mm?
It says 5.0 mm
